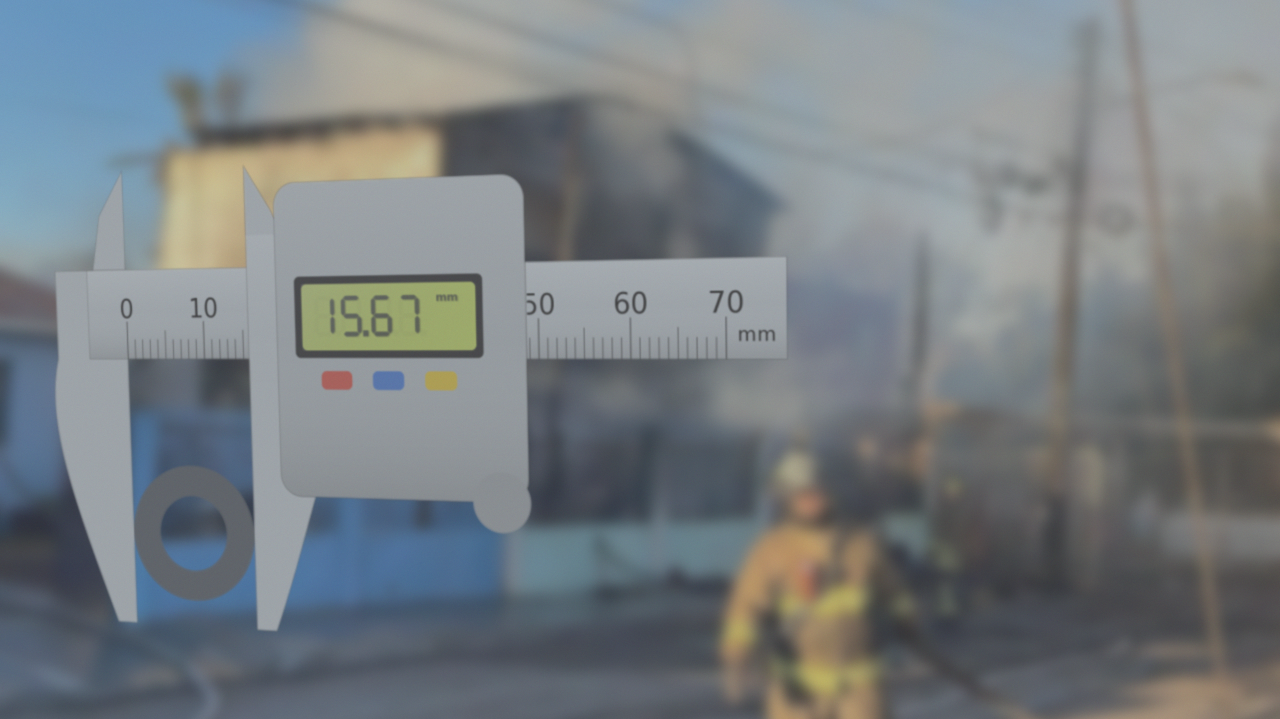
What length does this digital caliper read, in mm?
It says 15.67 mm
